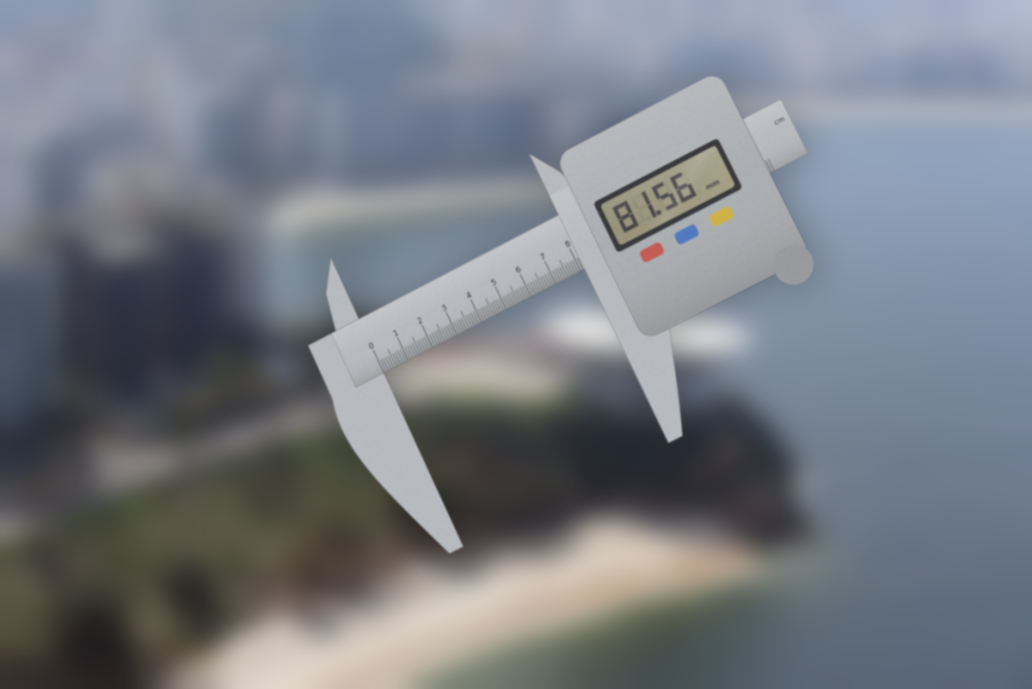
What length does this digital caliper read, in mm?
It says 81.56 mm
